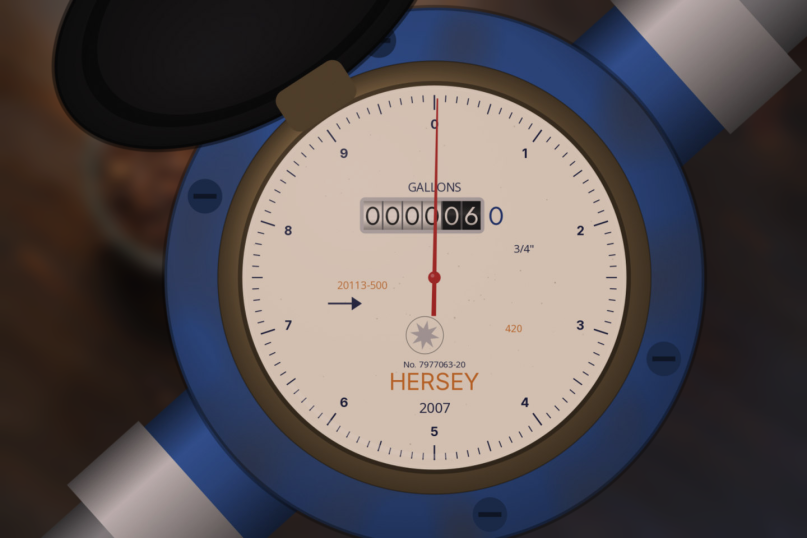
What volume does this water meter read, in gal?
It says 60.0 gal
